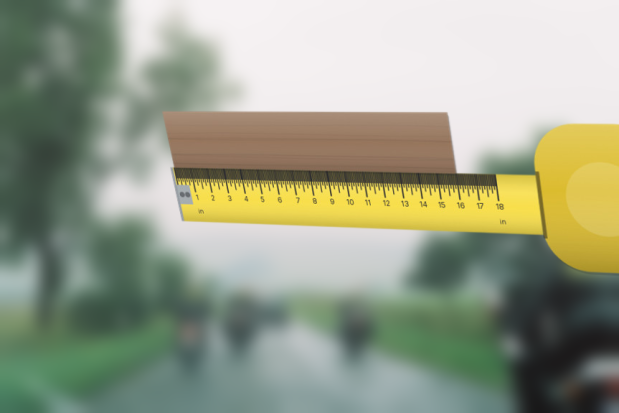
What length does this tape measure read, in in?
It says 16 in
